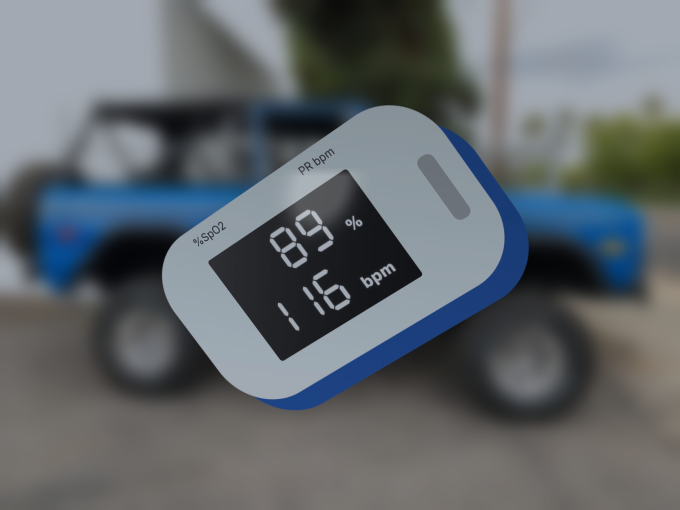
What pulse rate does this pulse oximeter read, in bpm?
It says 116 bpm
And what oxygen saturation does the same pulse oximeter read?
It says 89 %
